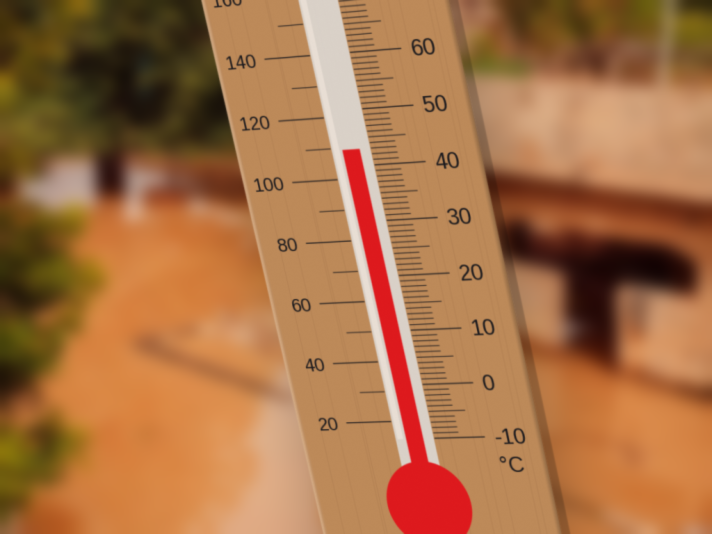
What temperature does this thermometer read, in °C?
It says 43 °C
